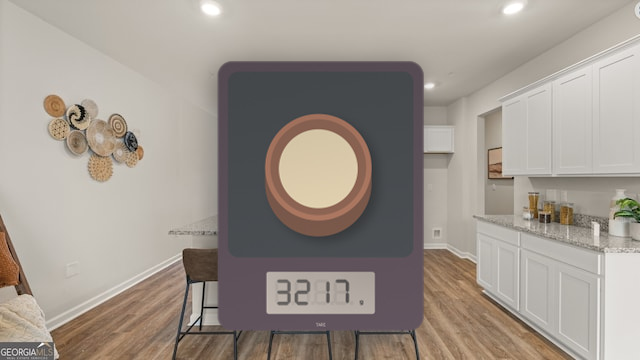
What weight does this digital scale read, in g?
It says 3217 g
